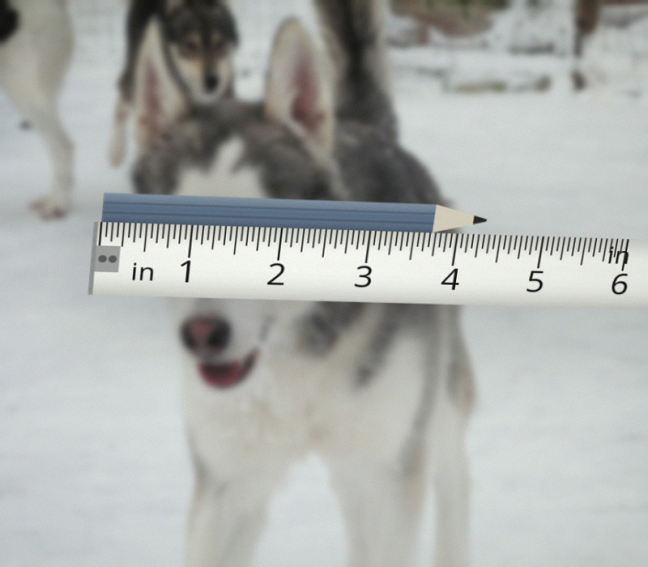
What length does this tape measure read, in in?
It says 4.3125 in
